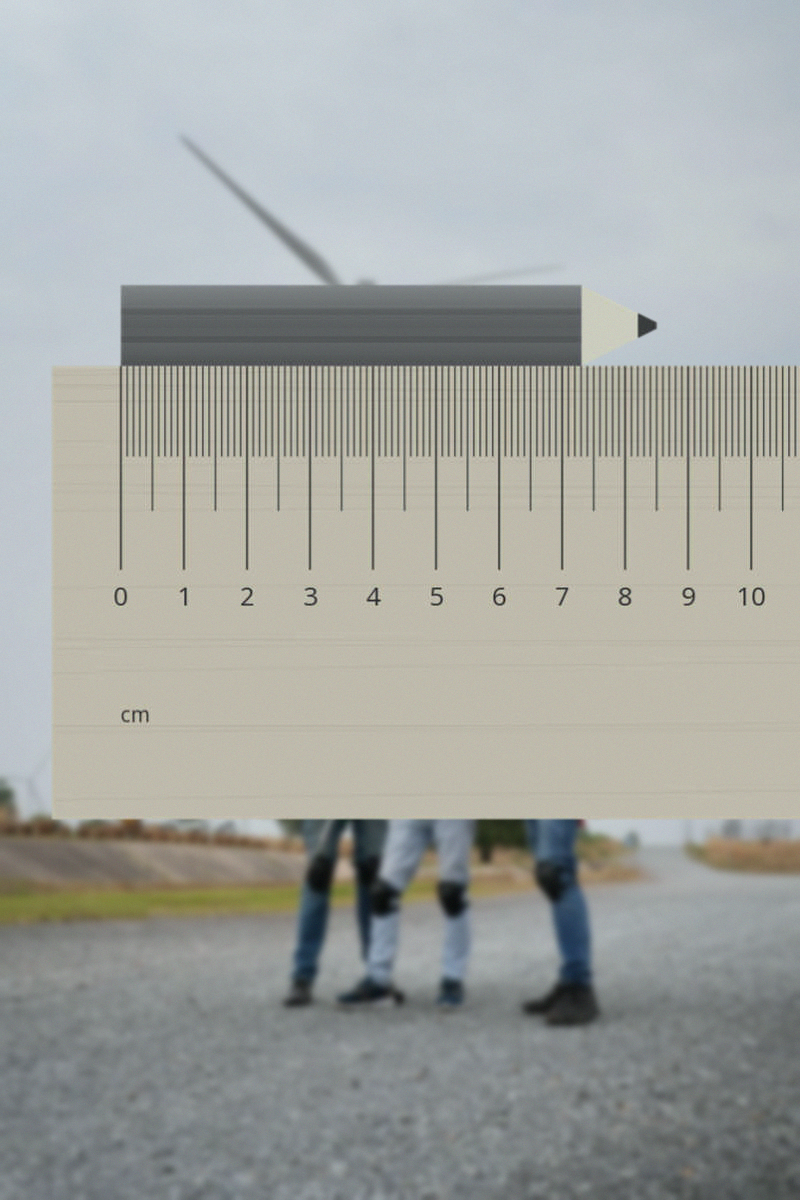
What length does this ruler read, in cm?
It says 8.5 cm
